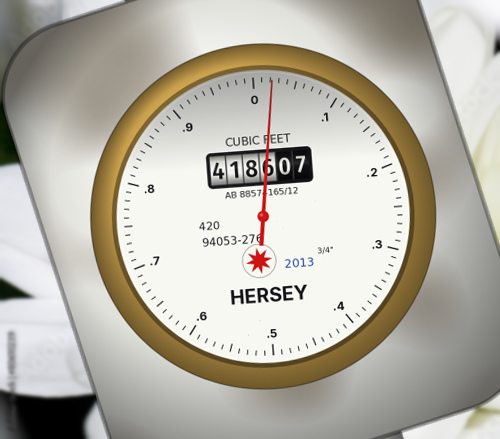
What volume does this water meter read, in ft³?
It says 418607.02 ft³
